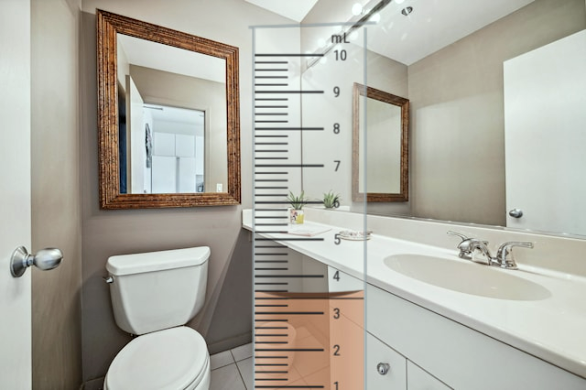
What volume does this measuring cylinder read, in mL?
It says 3.4 mL
